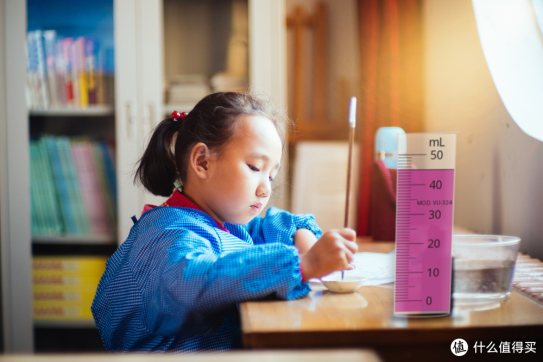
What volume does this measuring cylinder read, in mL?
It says 45 mL
